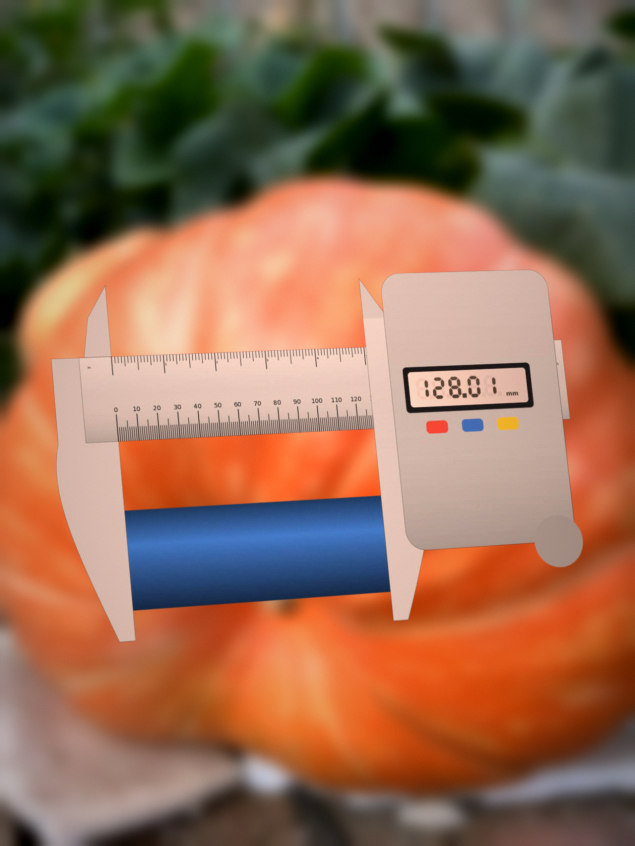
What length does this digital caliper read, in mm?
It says 128.01 mm
